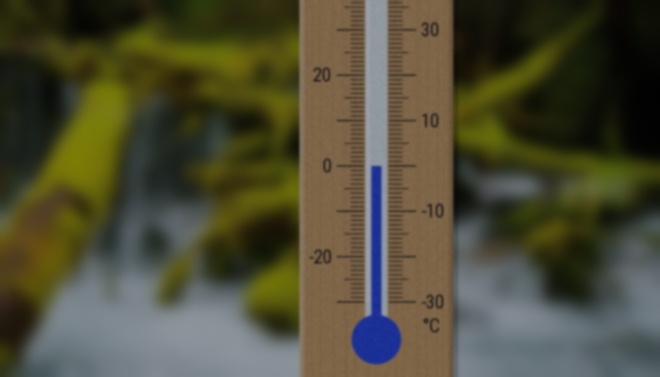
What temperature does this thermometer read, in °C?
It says 0 °C
